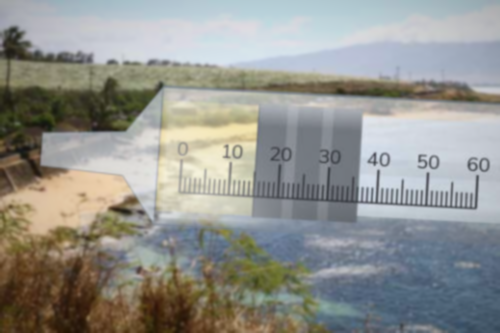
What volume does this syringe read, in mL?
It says 15 mL
